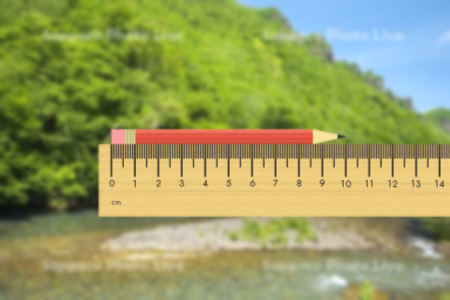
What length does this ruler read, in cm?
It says 10 cm
